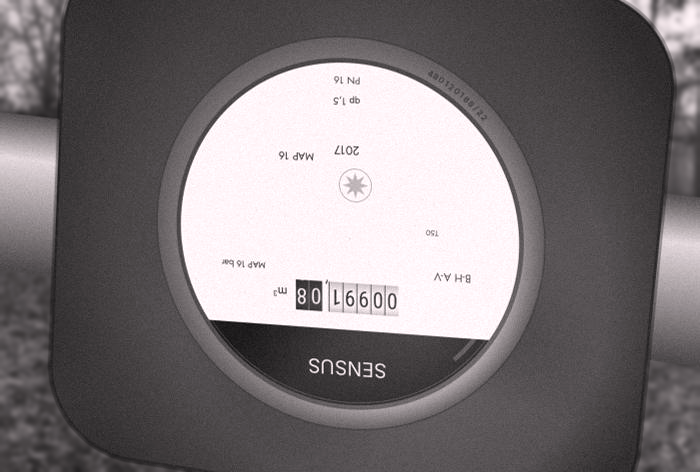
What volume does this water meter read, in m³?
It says 991.08 m³
